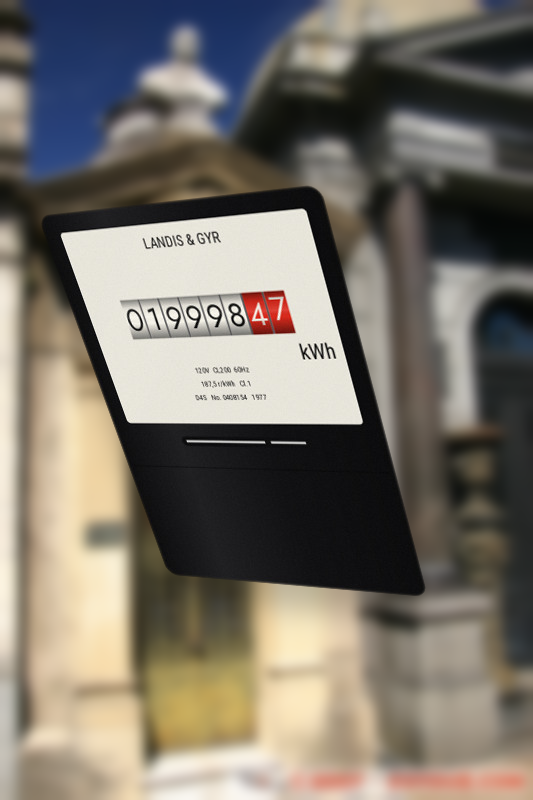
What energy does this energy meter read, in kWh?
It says 19998.47 kWh
